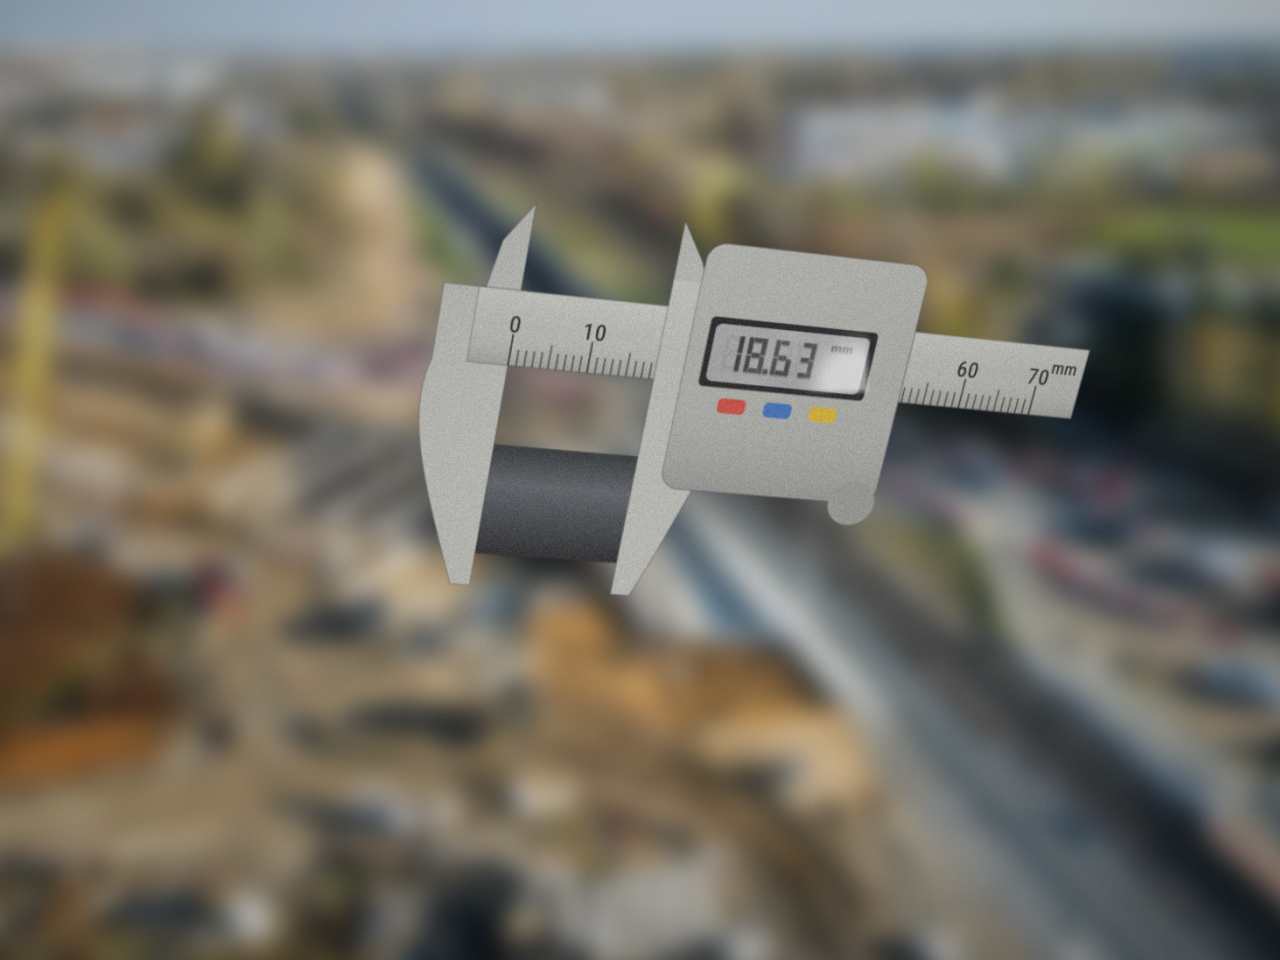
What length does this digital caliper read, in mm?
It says 18.63 mm
